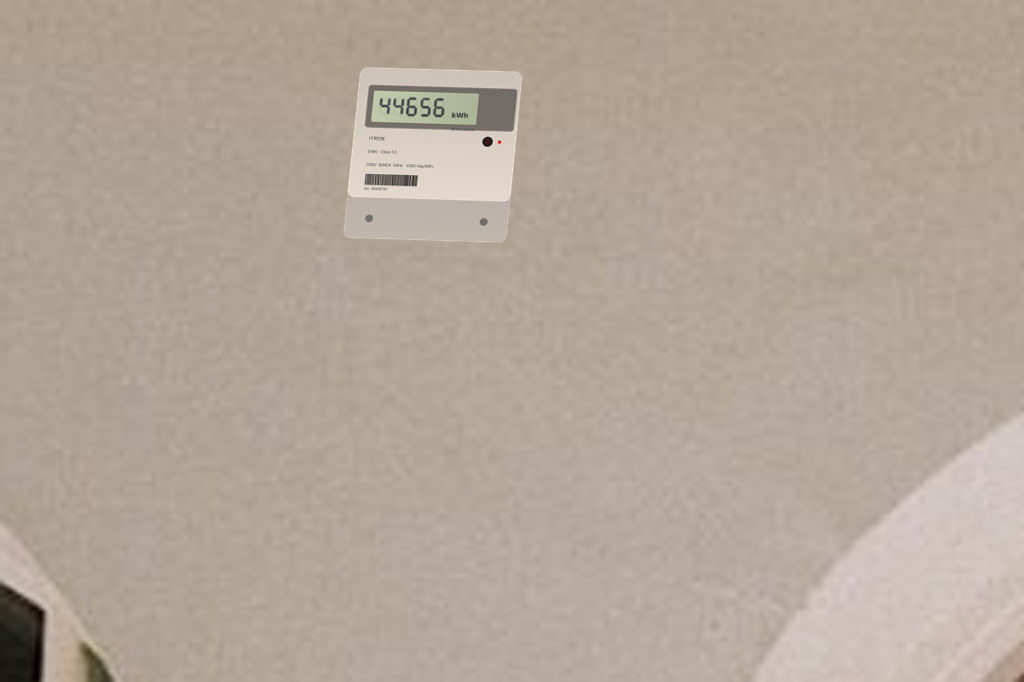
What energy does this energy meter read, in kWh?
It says 44656 kWh
